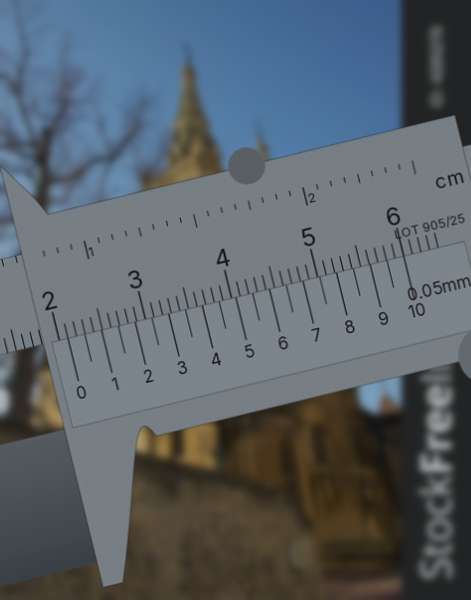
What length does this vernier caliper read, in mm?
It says 21.0 mm
